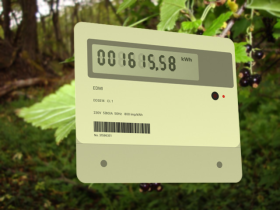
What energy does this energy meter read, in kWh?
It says 1615.58 kWh
